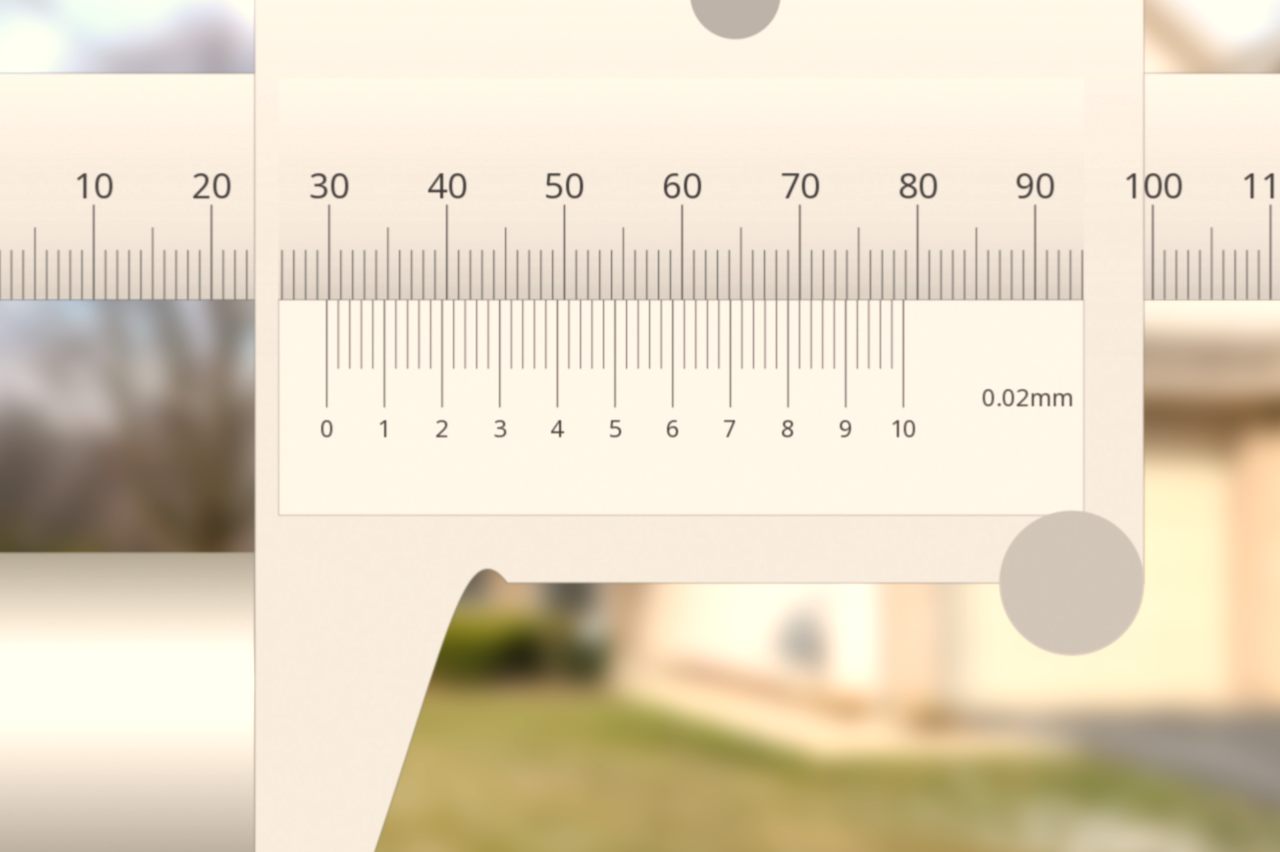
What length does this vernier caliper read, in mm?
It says 29.8 mm
